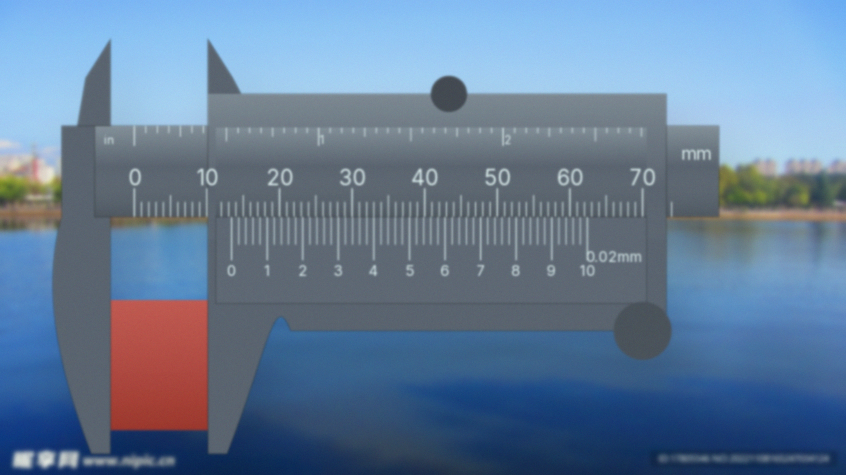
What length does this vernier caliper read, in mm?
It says 13.4 mm
